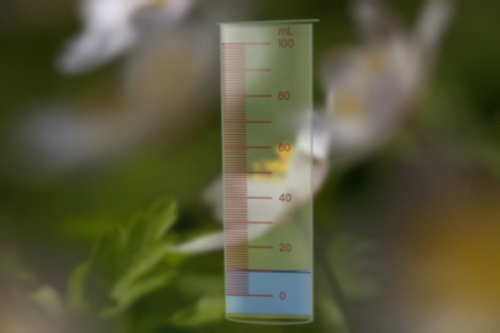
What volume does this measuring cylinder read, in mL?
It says 10 mL
